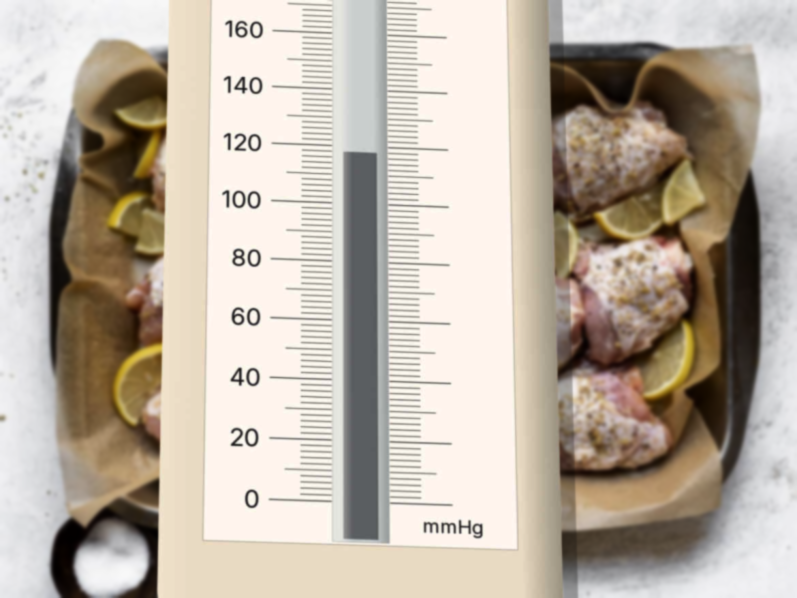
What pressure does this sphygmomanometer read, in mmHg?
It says 118 mmHg
